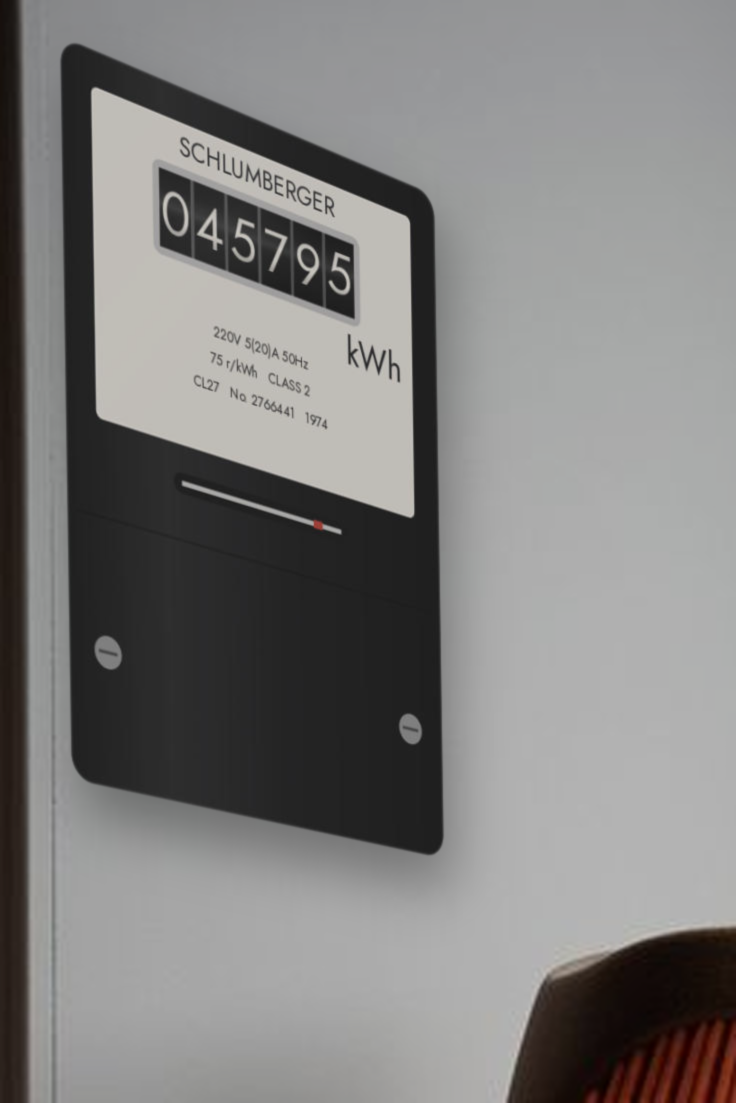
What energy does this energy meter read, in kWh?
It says 45795 kWh
